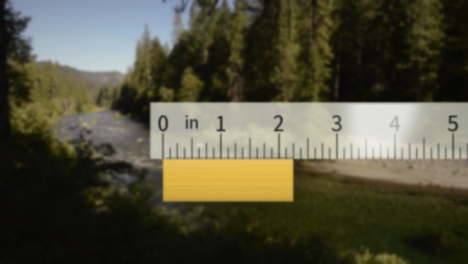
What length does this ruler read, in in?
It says 2.25 in
